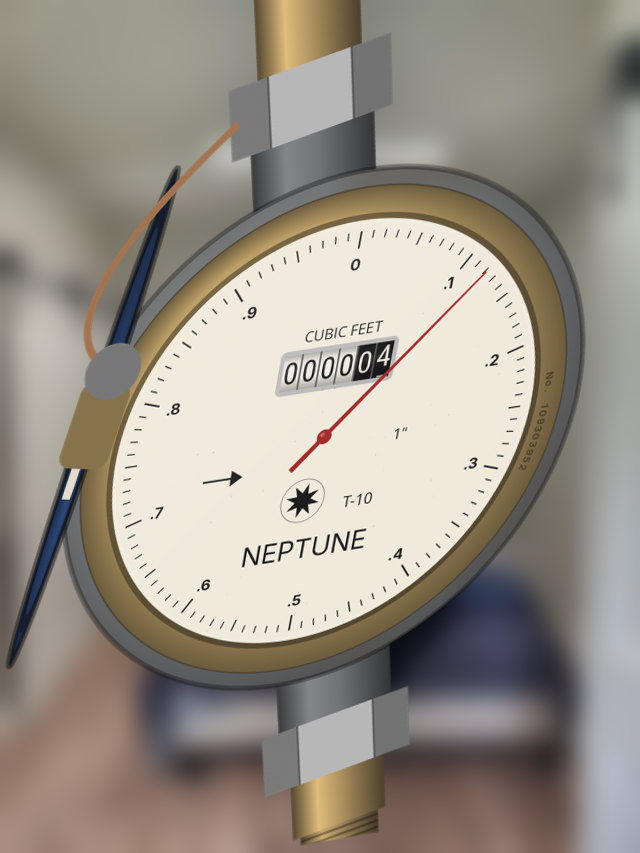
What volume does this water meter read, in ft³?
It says 4.12 ft³
